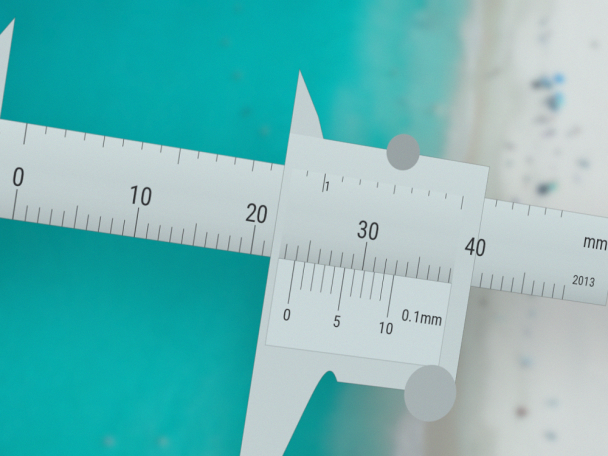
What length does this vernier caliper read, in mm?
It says 23.9 mm
